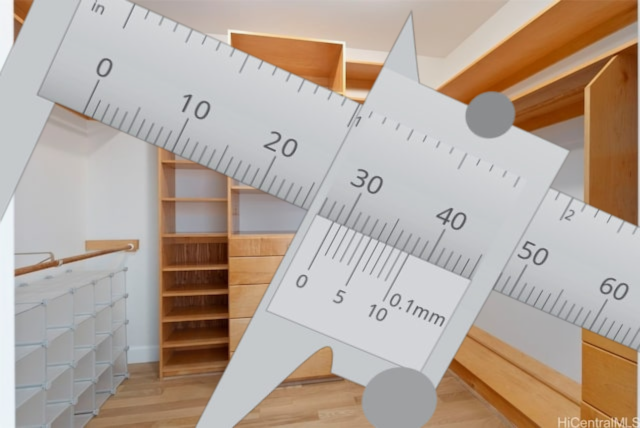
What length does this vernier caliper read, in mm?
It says 28.8 mm
